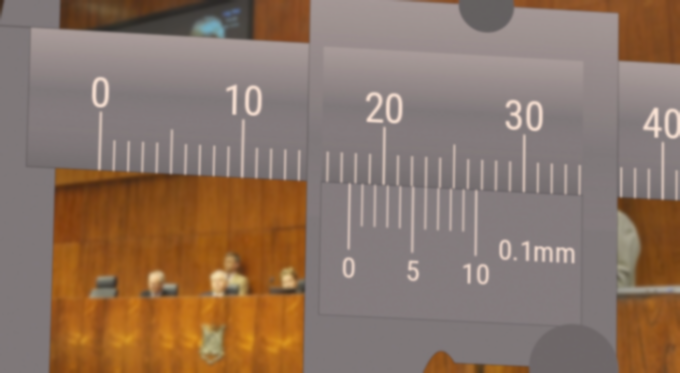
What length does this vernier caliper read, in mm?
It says 17.6 mm
